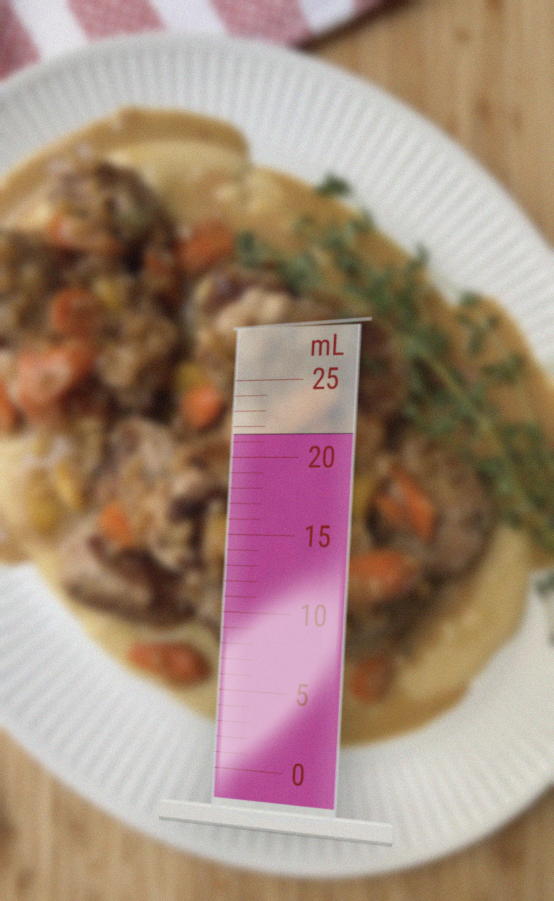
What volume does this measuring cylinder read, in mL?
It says 21.5 mL
